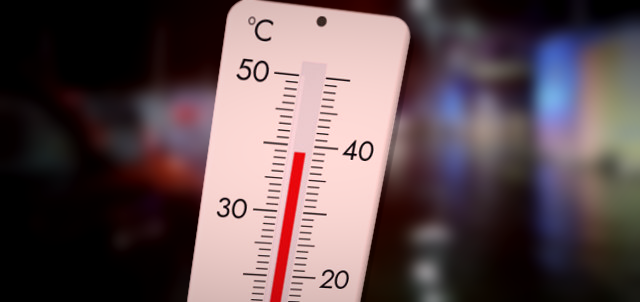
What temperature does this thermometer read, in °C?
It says 39 °C
